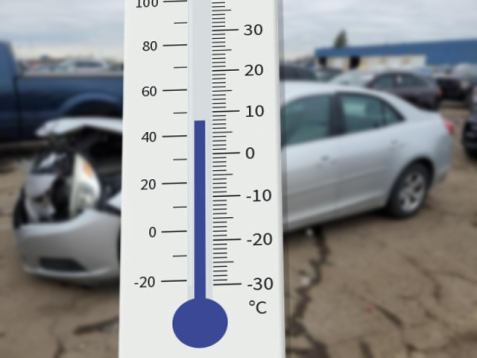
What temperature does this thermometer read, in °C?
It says 8 °C
